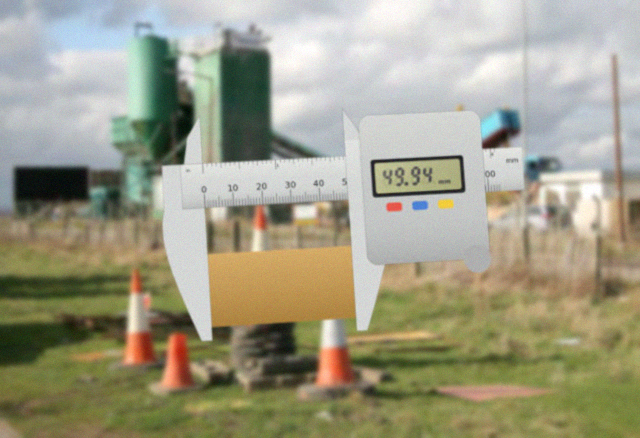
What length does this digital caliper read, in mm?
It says 49.94 mm
